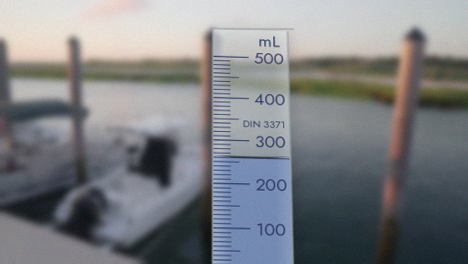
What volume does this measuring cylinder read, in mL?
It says 260 mL
